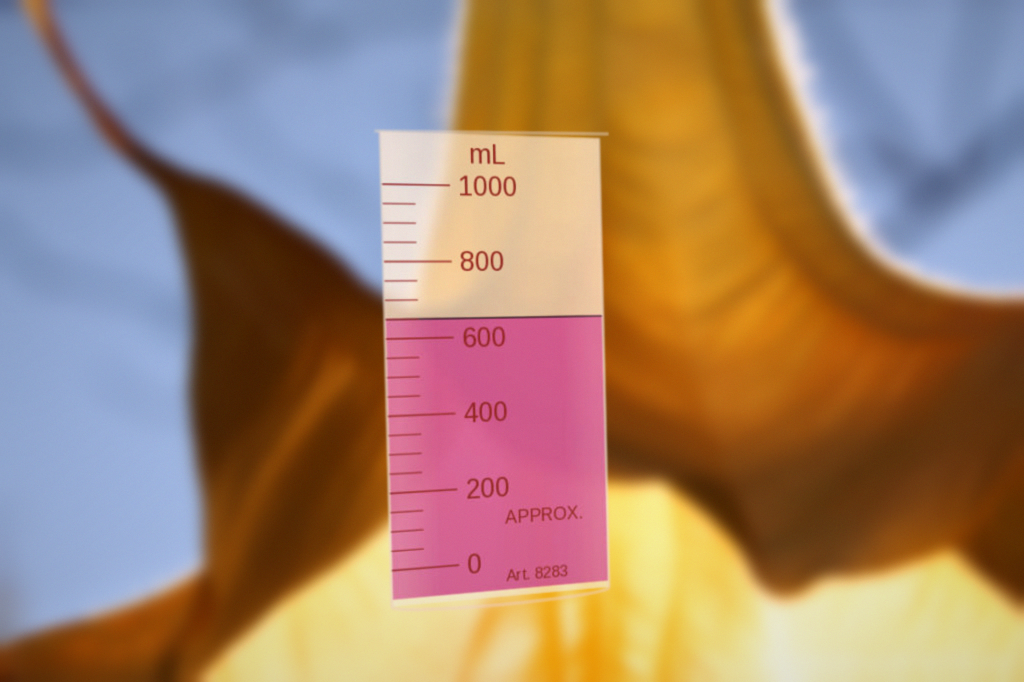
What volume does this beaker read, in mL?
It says 650 mL
